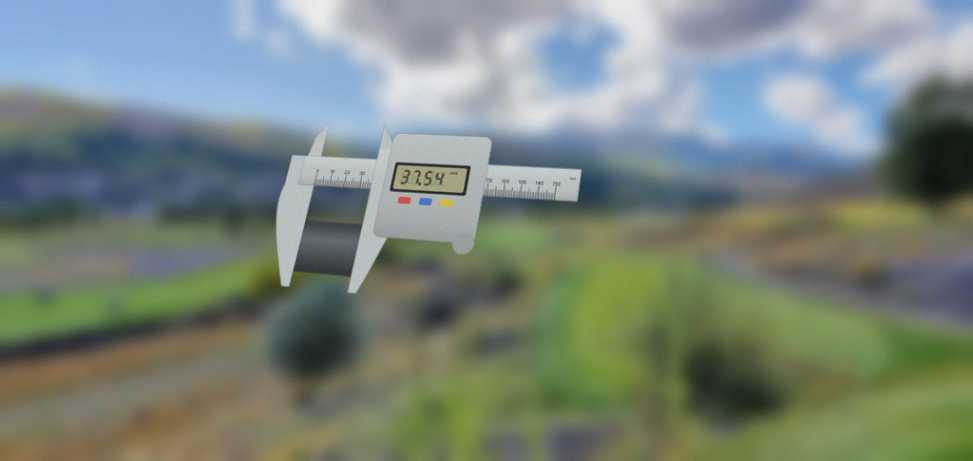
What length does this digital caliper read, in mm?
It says 37.54 mm
